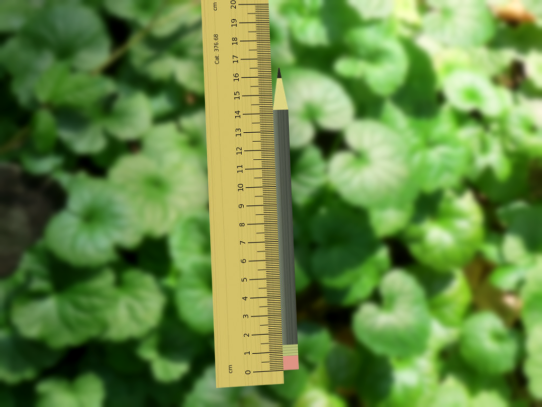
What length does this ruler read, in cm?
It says 16.5 cm
